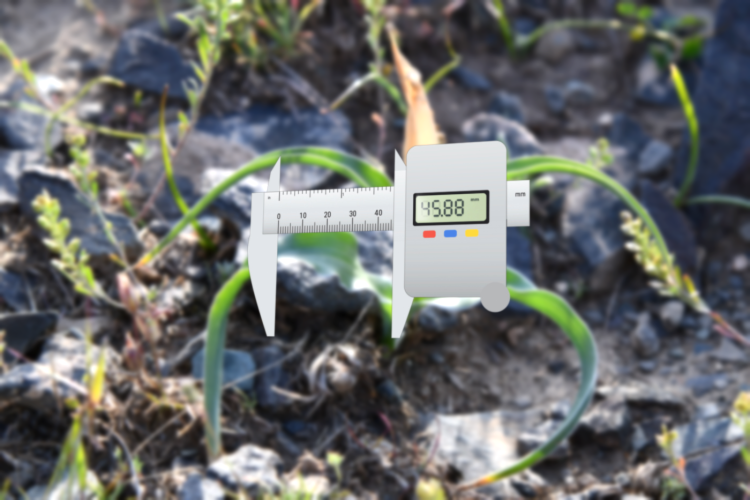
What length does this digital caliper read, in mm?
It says 45.88 mm
